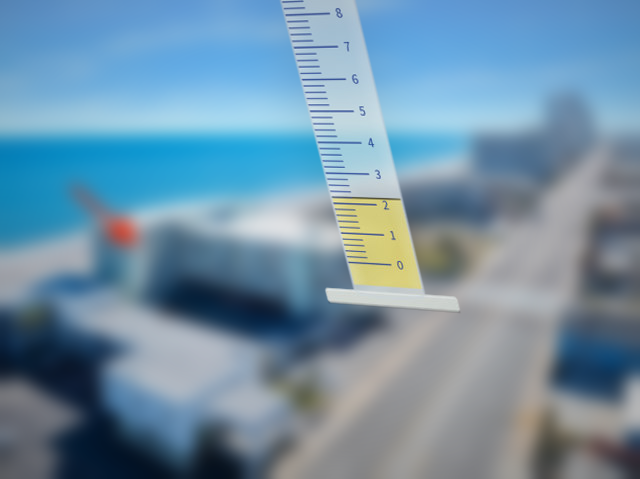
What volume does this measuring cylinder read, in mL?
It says 2.2 mL
